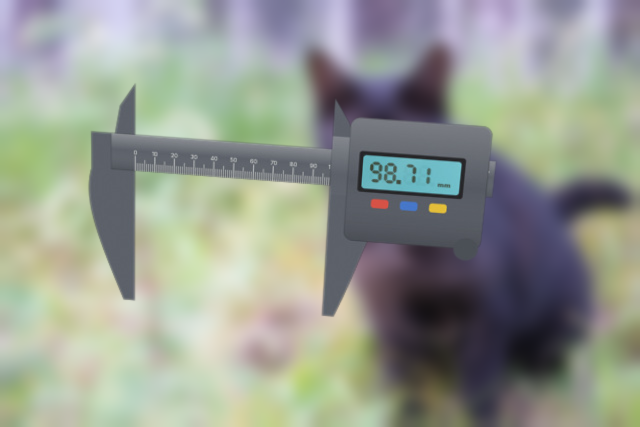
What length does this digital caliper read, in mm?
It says 98.71 mm
